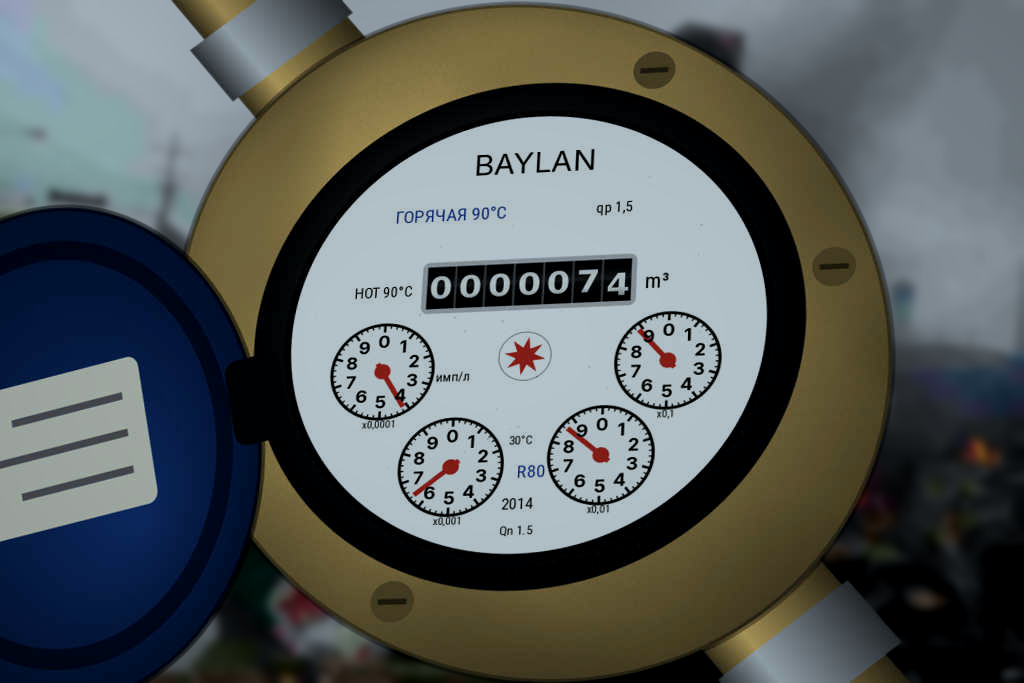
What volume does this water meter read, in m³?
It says 73.8864 m³
